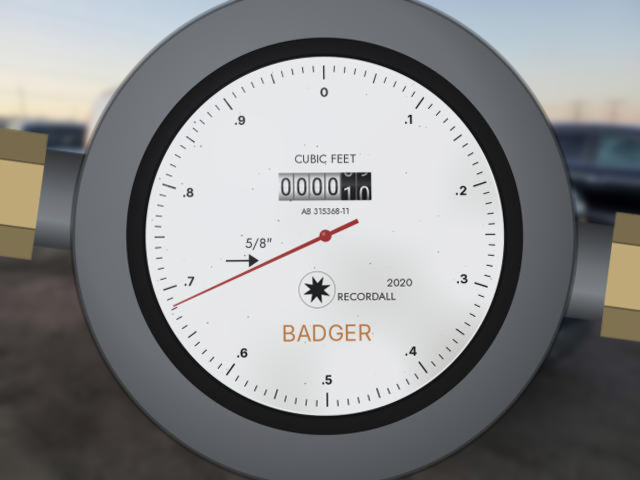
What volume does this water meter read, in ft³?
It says 9.68 ft³
